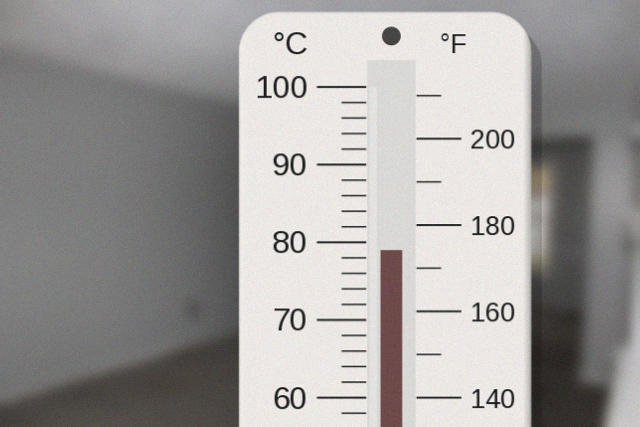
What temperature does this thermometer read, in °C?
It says 79 °C
